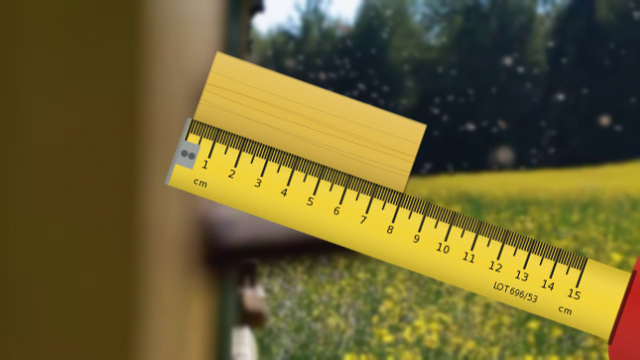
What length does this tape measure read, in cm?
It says 8 cm
